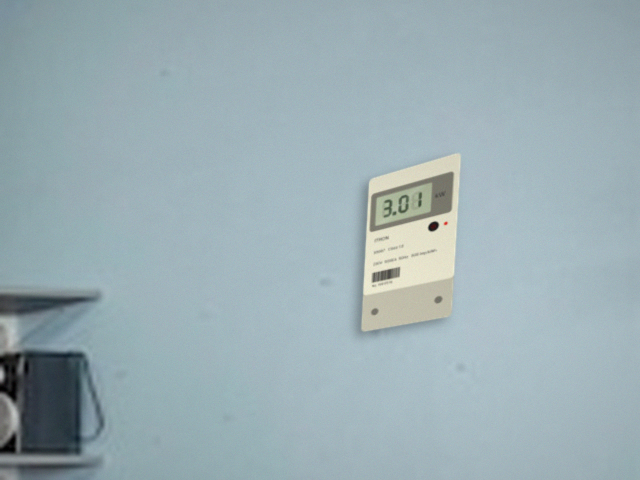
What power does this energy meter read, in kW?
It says 3.01 kW
